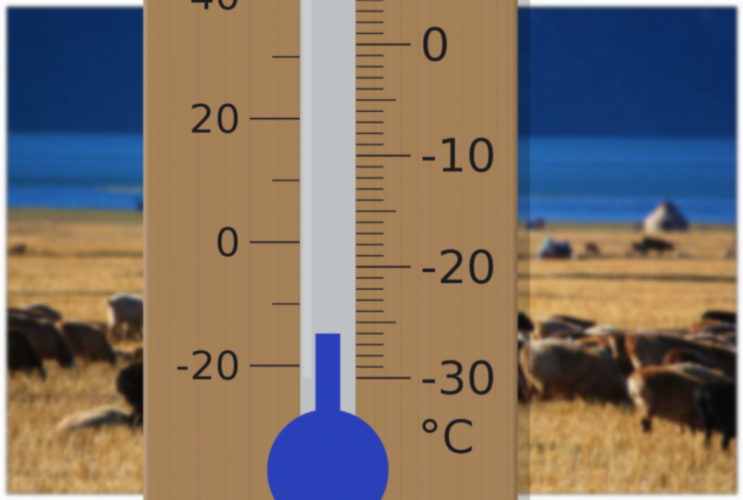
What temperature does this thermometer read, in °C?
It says -26 °C
